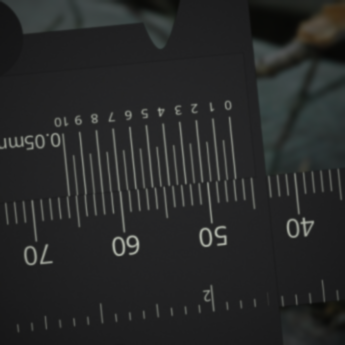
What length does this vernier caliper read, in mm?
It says 46.8 mm
